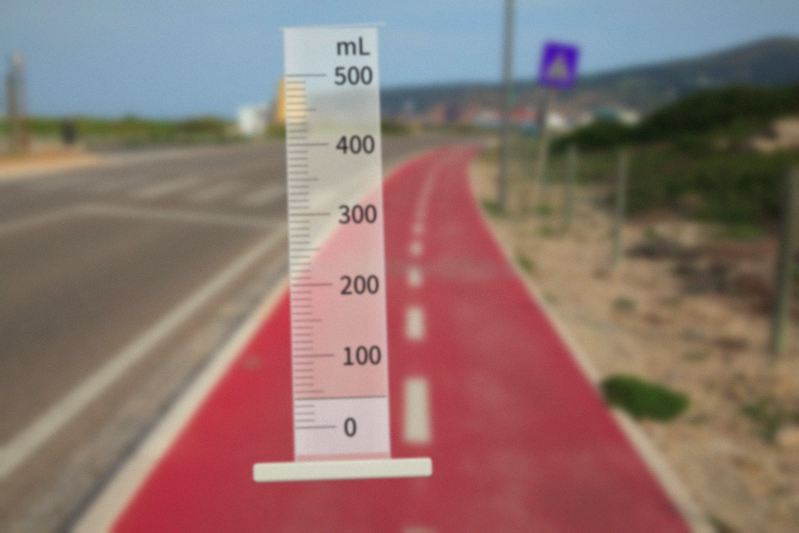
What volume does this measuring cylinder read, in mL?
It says 40 mL
